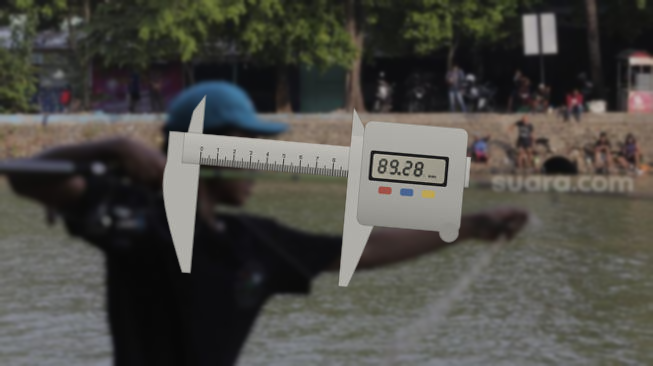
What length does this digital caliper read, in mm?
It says 89.28 mm
